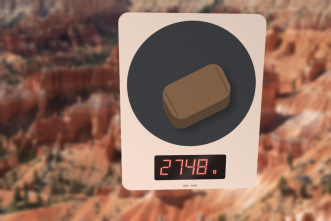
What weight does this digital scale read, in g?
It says 2748 g
